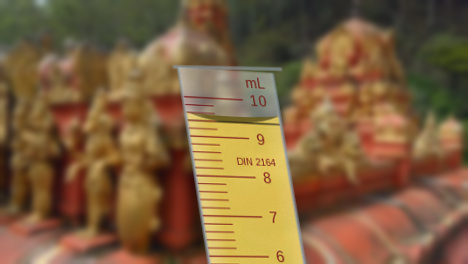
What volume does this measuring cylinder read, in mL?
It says 9.4 mL
